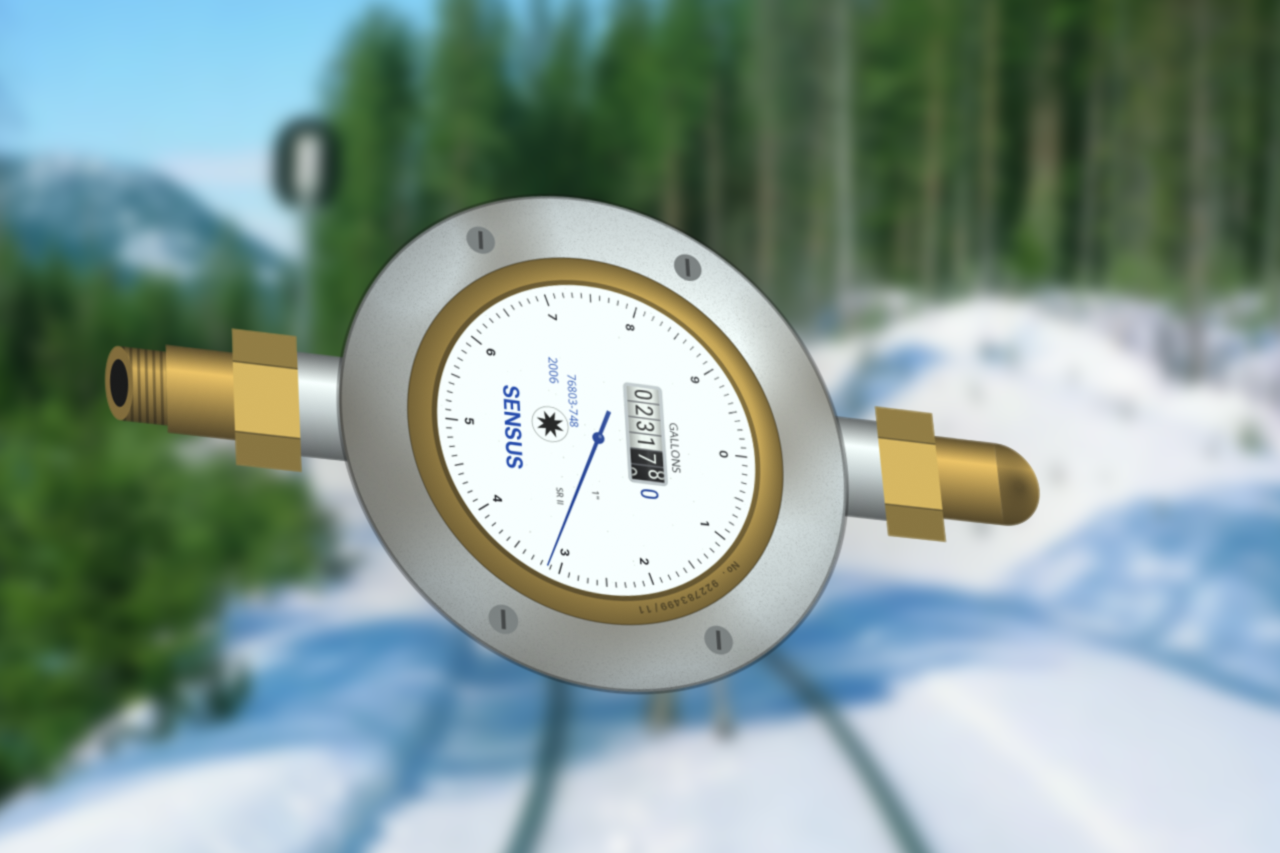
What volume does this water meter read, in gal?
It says 231783.1 gal
